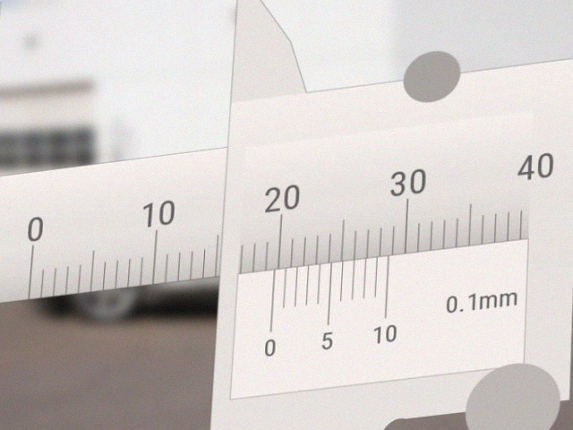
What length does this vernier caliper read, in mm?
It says 19.7 mm
